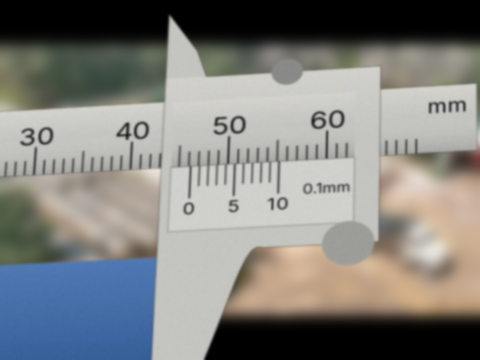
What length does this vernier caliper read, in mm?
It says 46.2 mm
